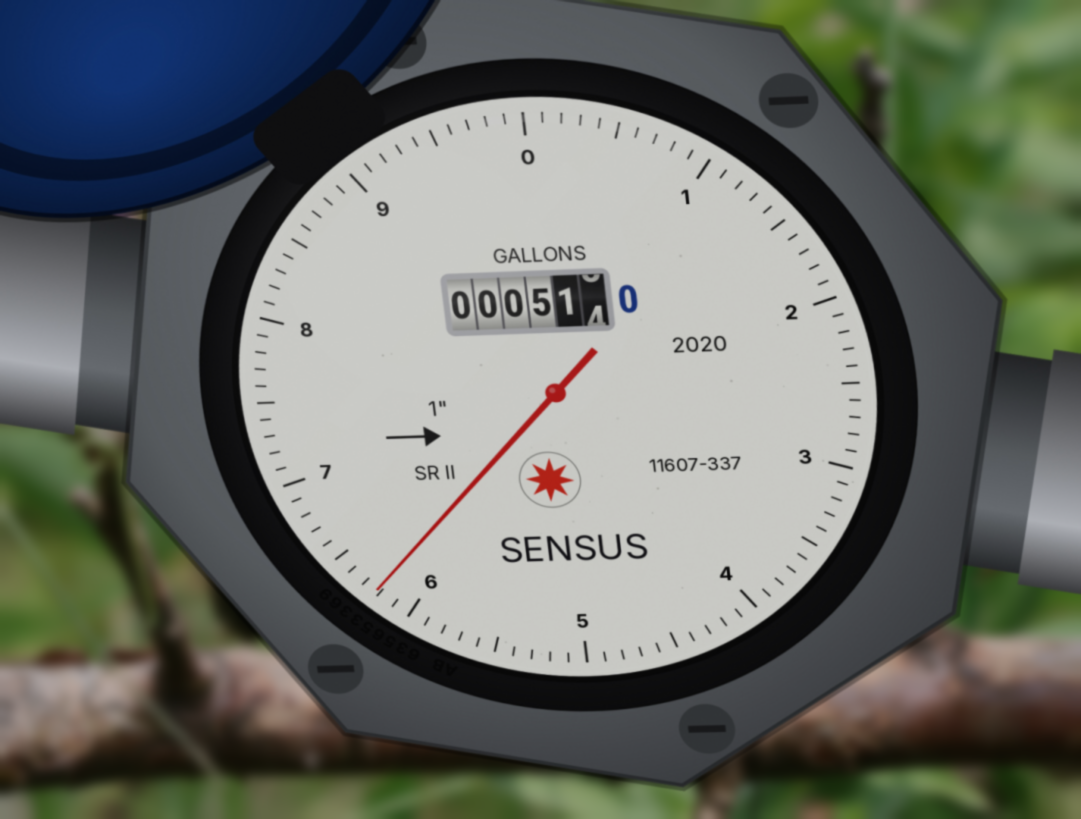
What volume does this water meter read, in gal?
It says 5136.2 gal
